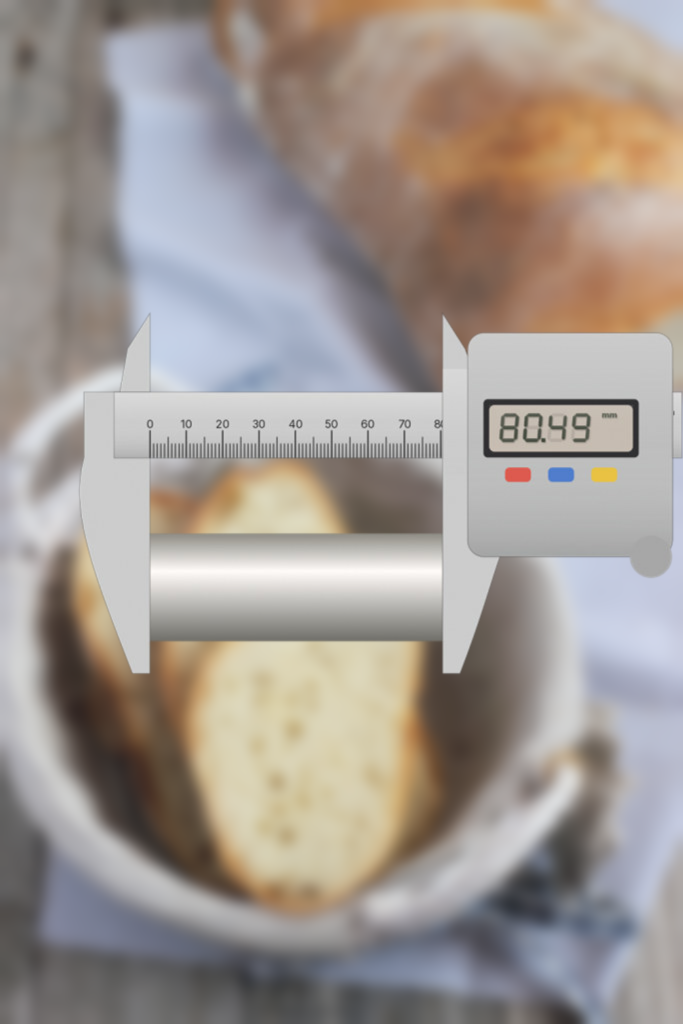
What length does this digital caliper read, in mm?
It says 80.49 mm
